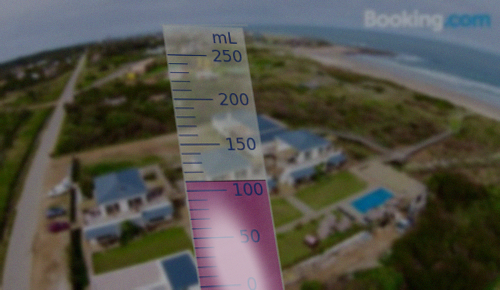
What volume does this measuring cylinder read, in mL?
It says 110 mL
